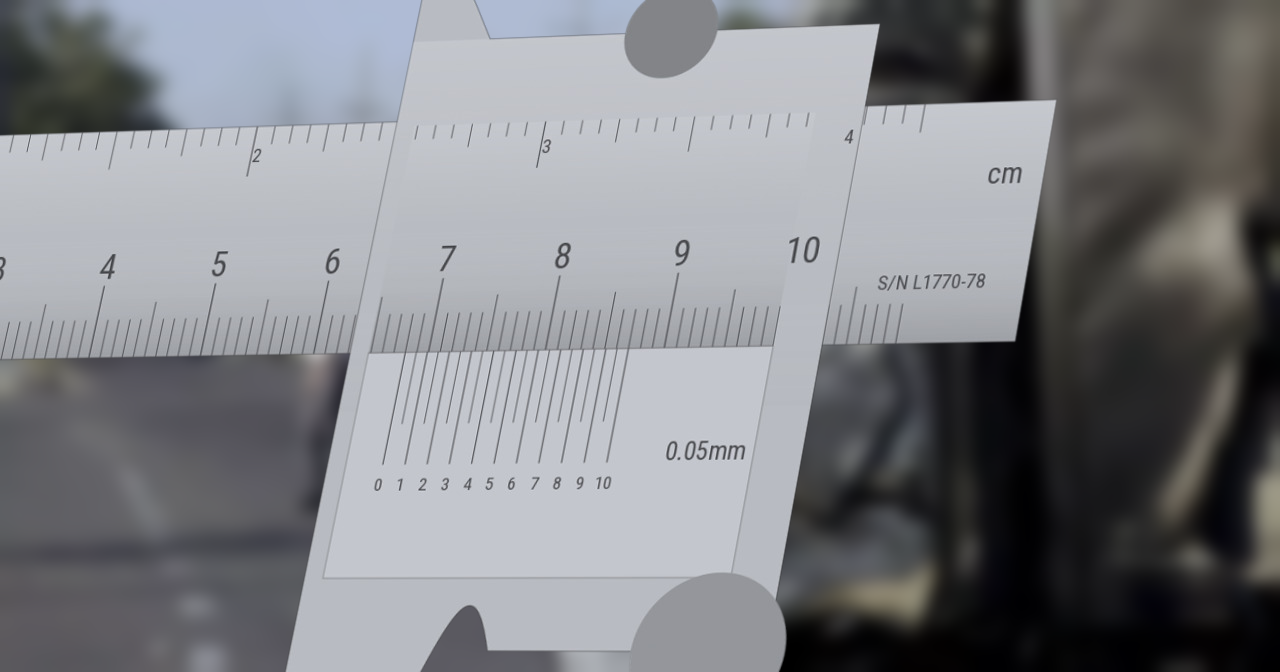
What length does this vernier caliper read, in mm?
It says 68.0 mm
